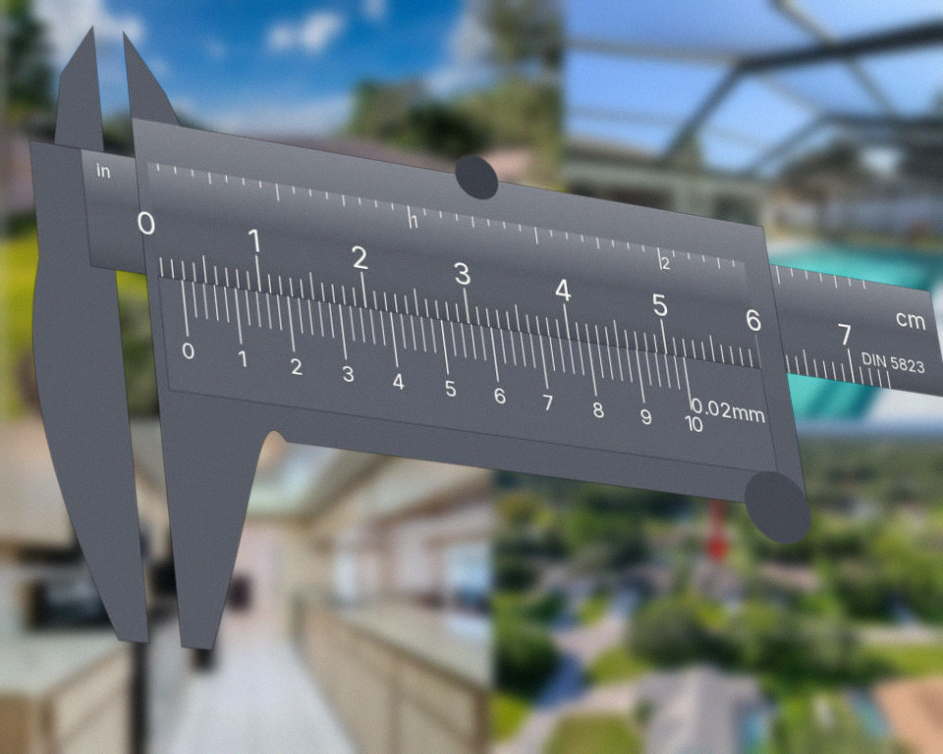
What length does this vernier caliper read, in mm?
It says 2.8 mm
